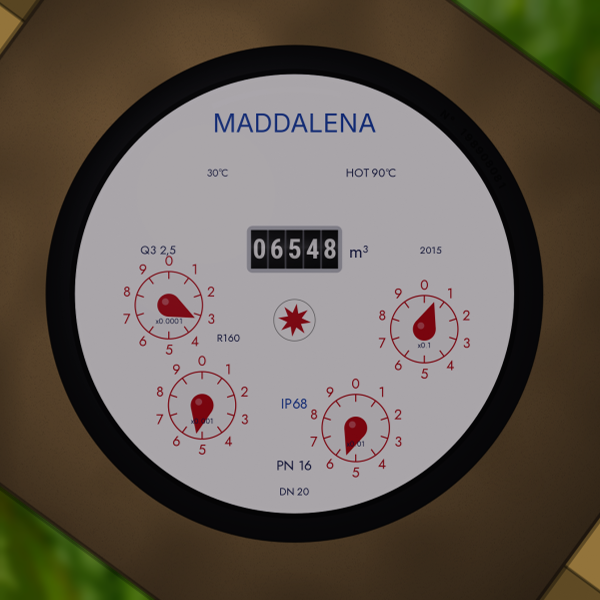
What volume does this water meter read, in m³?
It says 6548.0553 m³
